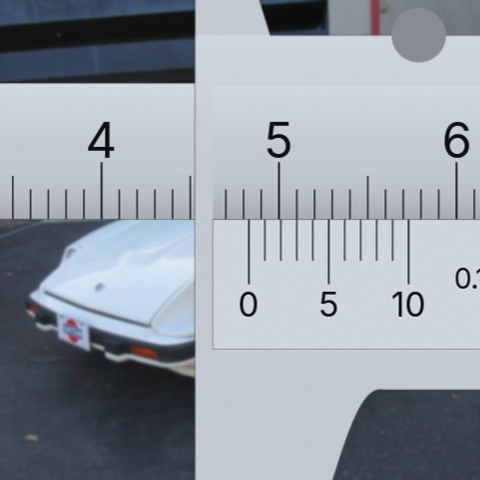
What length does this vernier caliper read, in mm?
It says 48.3 mm
